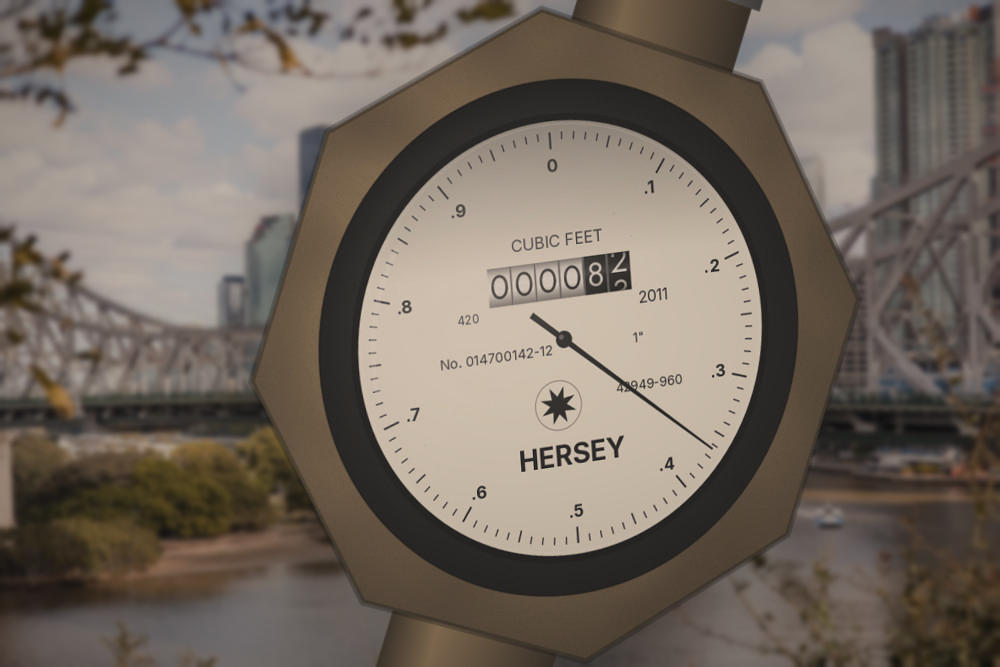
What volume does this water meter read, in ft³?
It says 82.36 ft³
